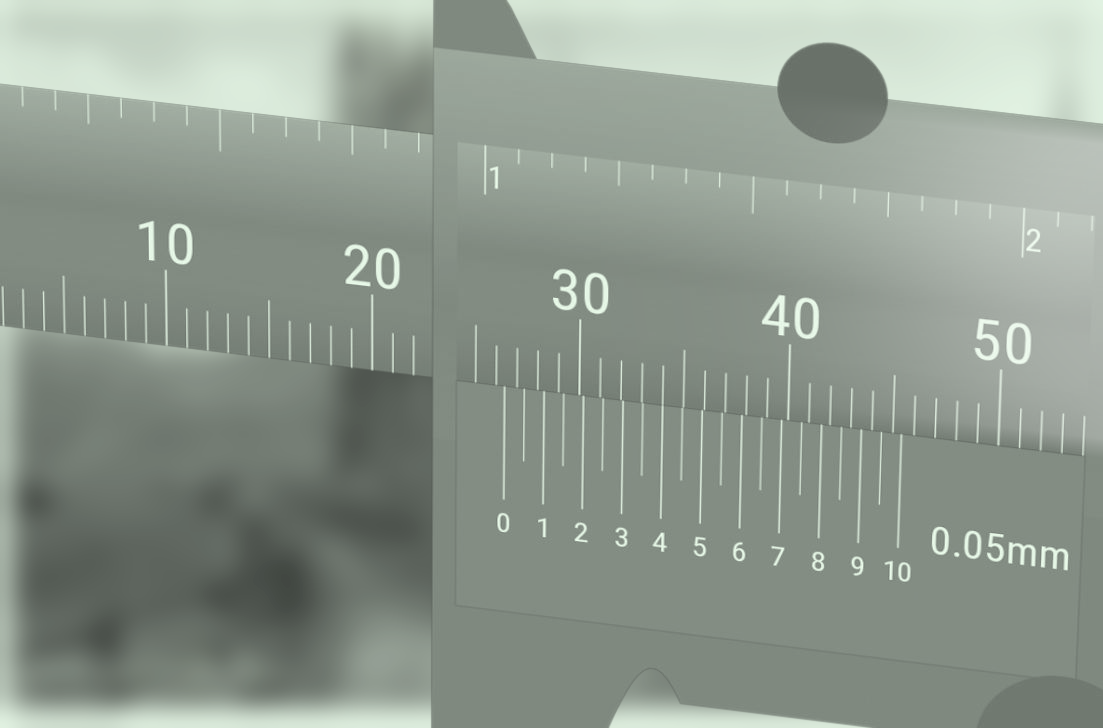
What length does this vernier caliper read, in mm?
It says 26.4 mm
